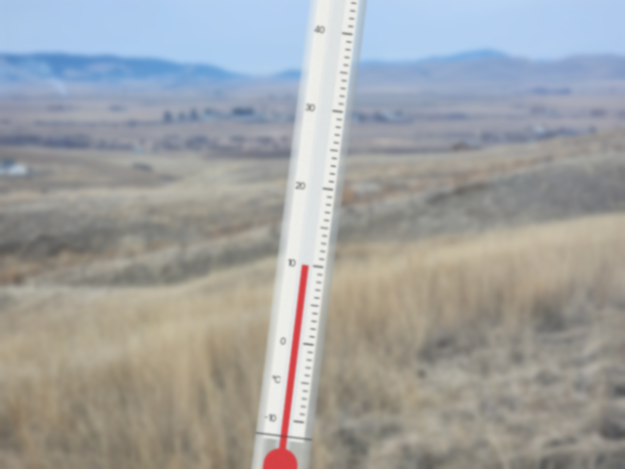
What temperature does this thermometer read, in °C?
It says 10 °C
